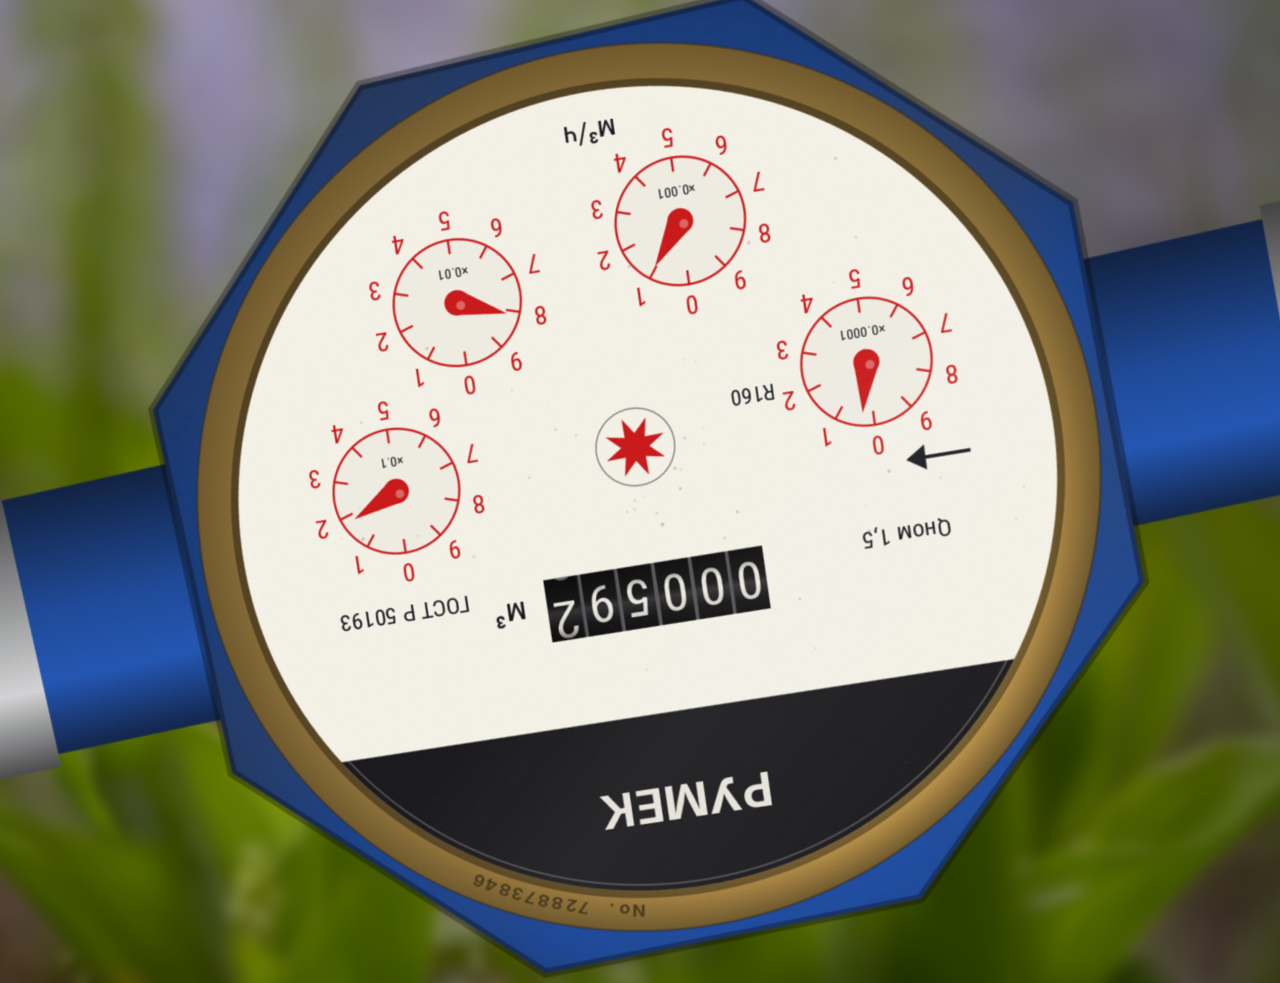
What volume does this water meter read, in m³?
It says 592.1810 m³
